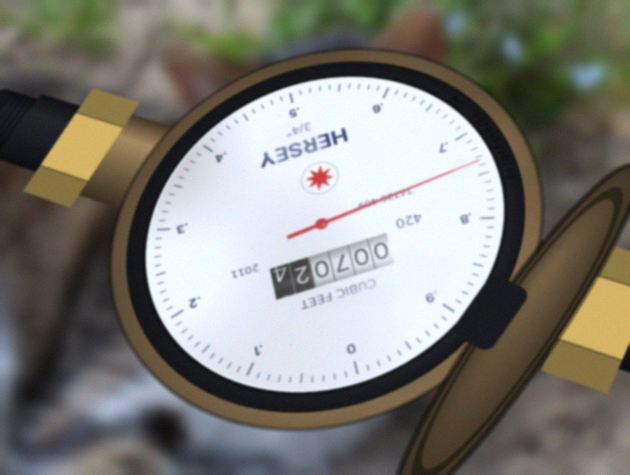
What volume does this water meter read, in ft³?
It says 7023.73 ft³
